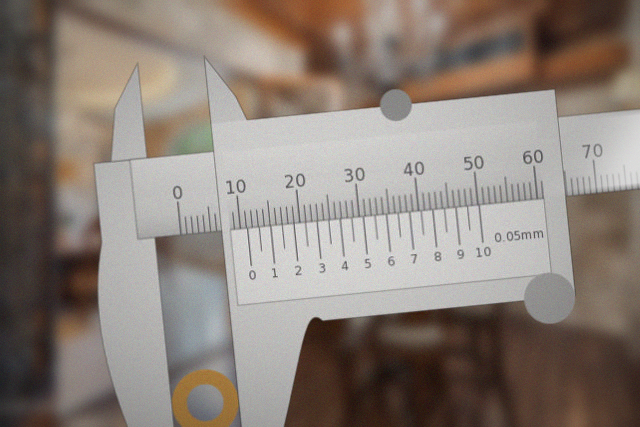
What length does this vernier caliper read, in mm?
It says 11.2 mm
